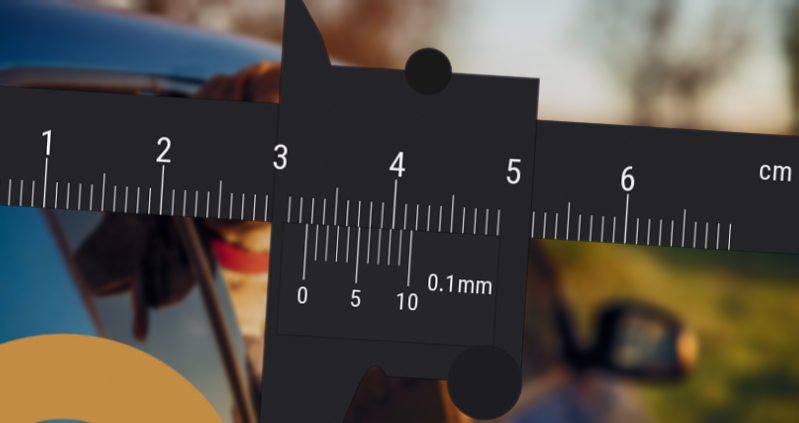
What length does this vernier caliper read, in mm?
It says 32.6 mm
